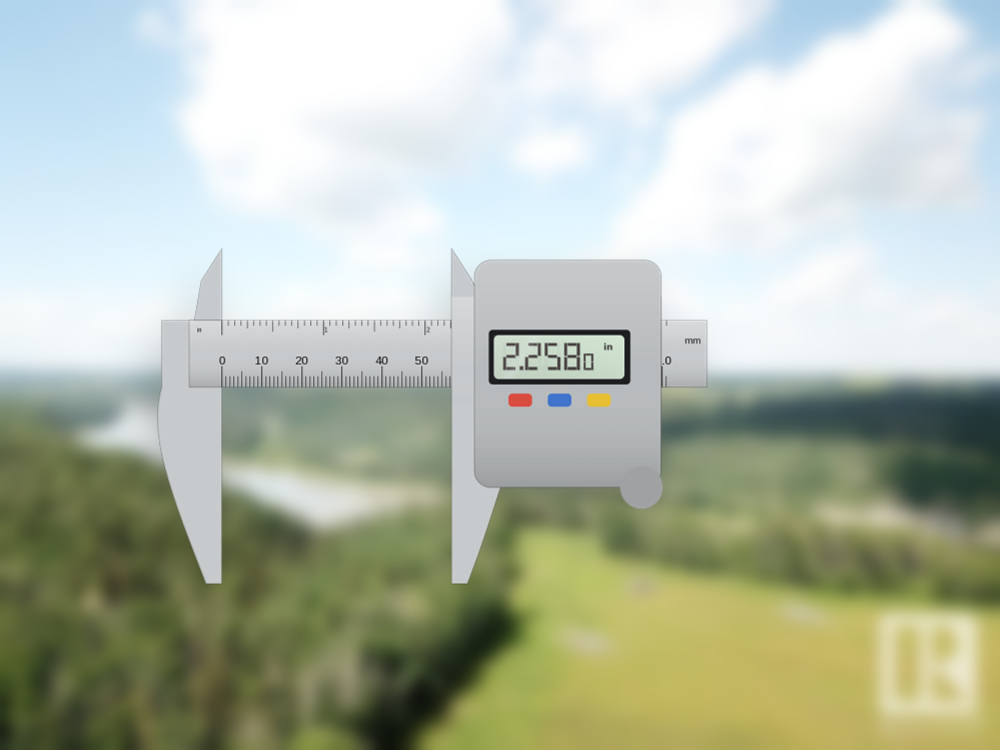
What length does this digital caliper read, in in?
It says 2.2580 in
